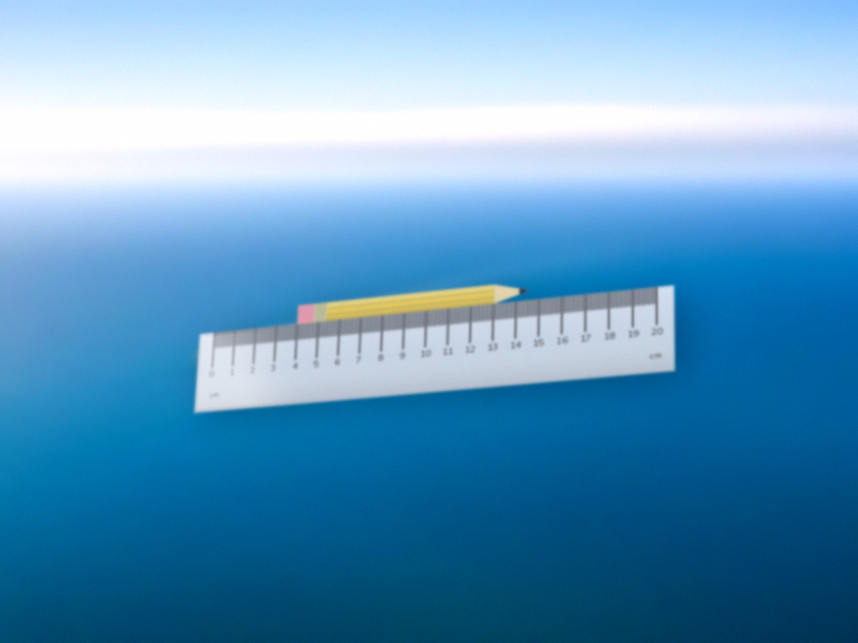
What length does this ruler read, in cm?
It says 10.5 cm
